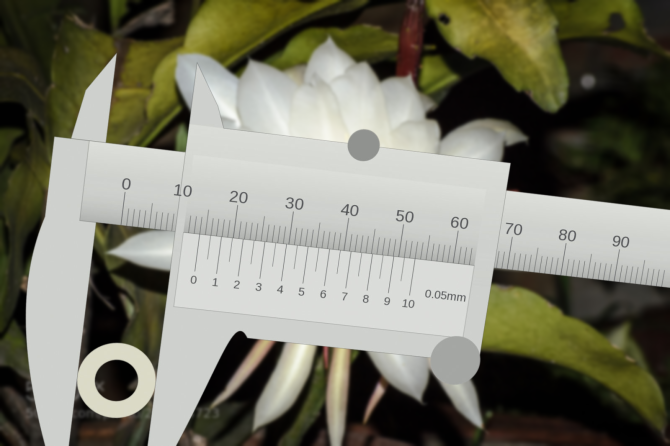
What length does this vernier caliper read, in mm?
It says 14.0 mm
